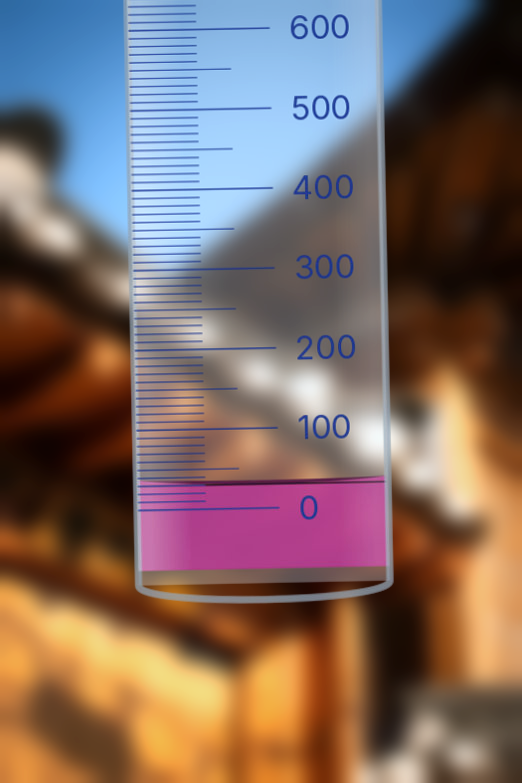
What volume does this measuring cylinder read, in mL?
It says 30 mL
